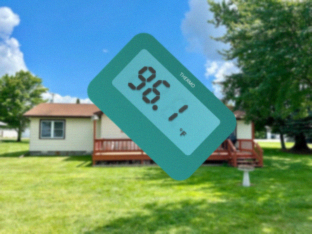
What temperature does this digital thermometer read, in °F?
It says 96.1 °F
